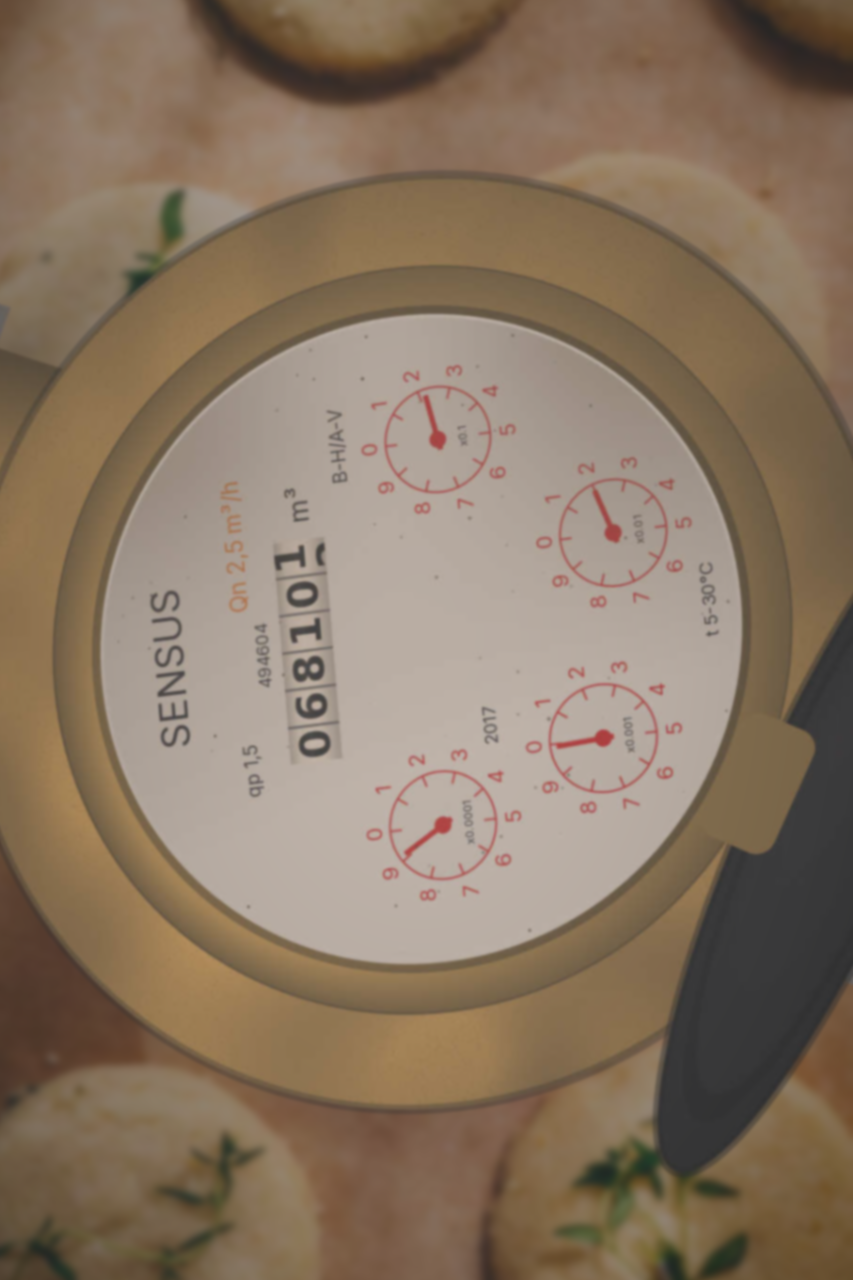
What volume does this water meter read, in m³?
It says 68101.2199 m³
